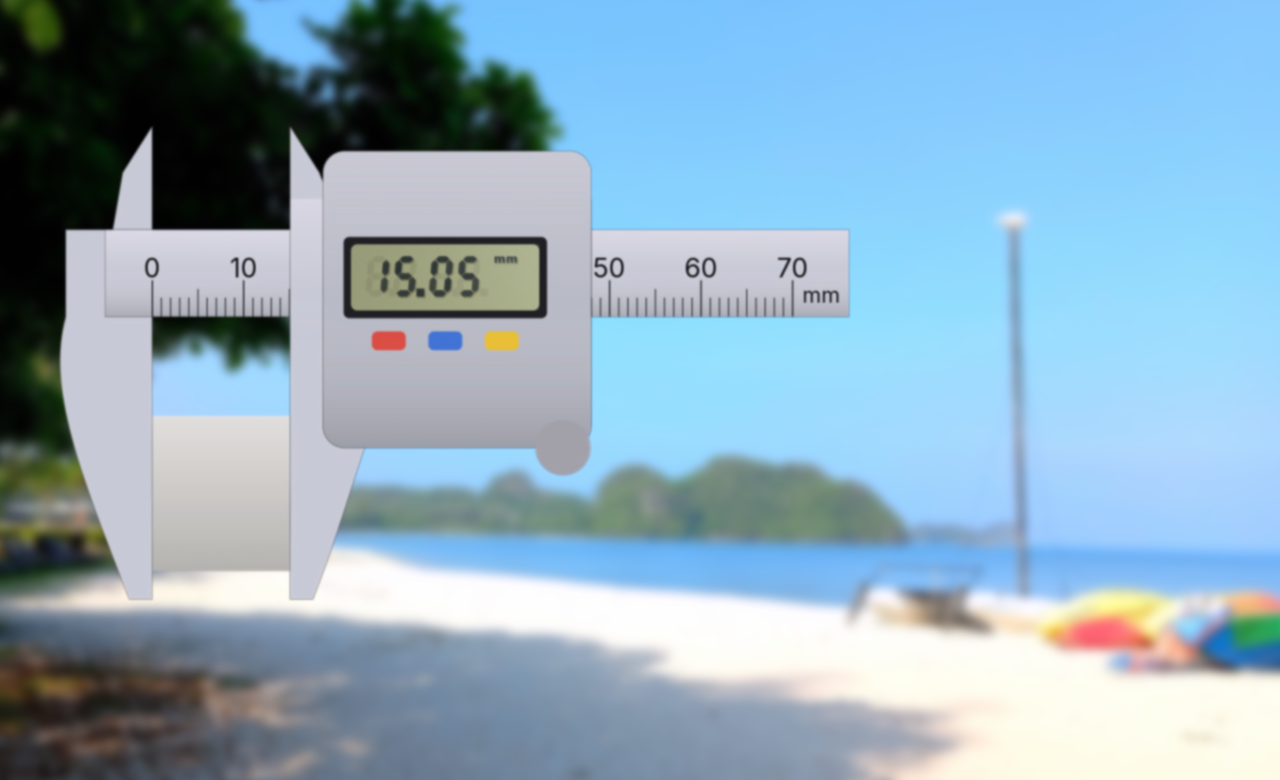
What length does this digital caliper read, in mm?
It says 15.05 mm
